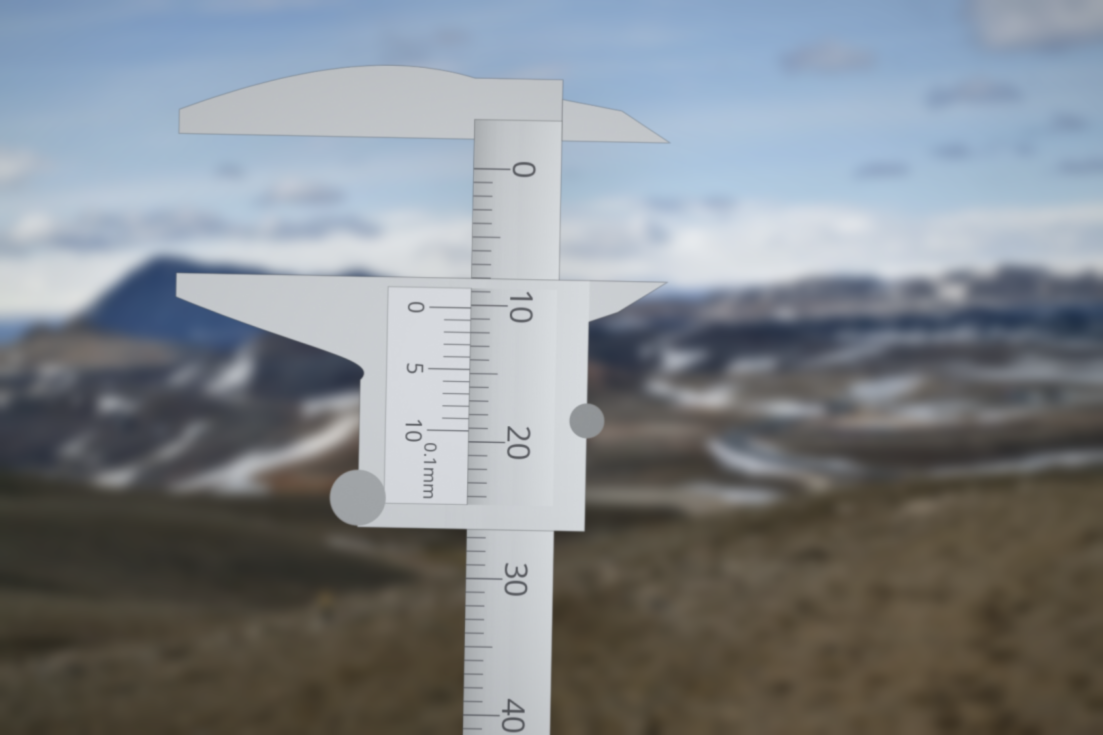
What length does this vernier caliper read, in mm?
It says 10.2 mm
